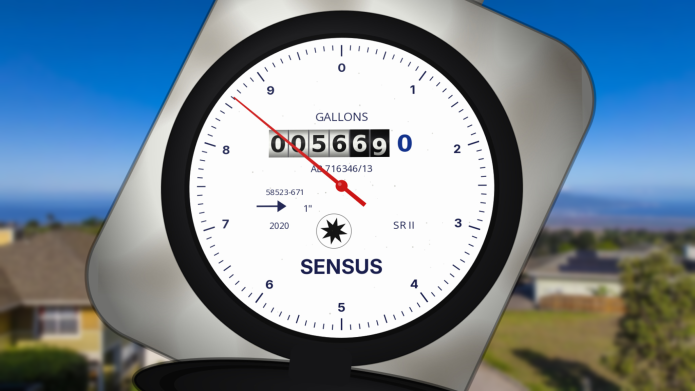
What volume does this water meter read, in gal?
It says 56688.6 gal
